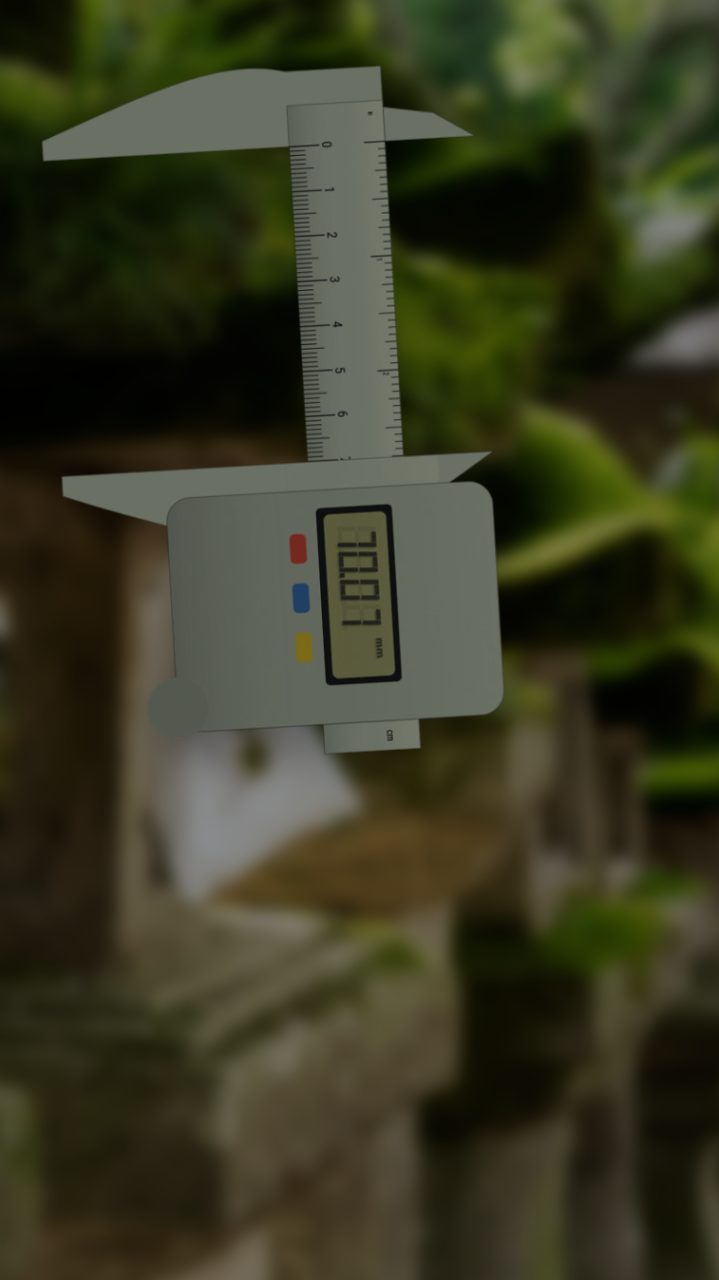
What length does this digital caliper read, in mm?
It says 70.07 mm
